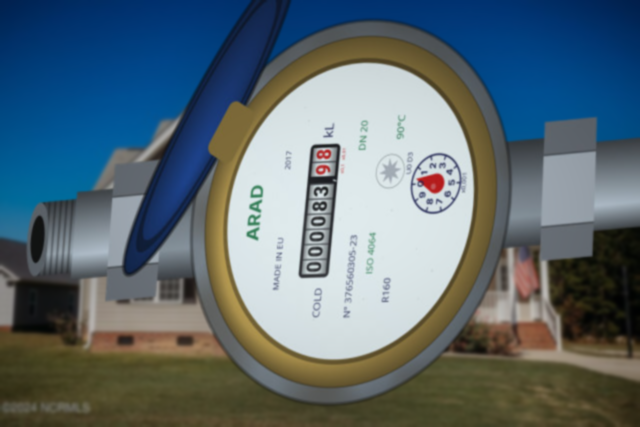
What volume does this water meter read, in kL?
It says 83.980 kL
